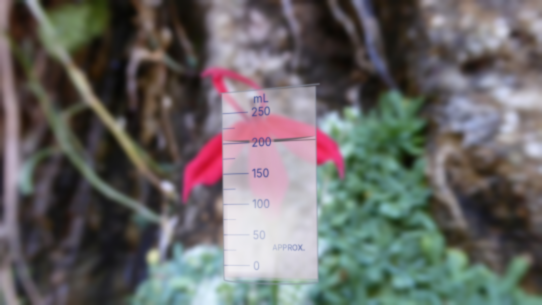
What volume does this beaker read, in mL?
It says 200 mL
